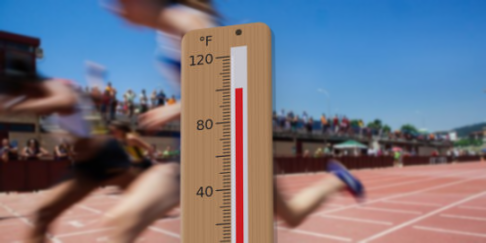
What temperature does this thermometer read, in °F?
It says 100 °F
